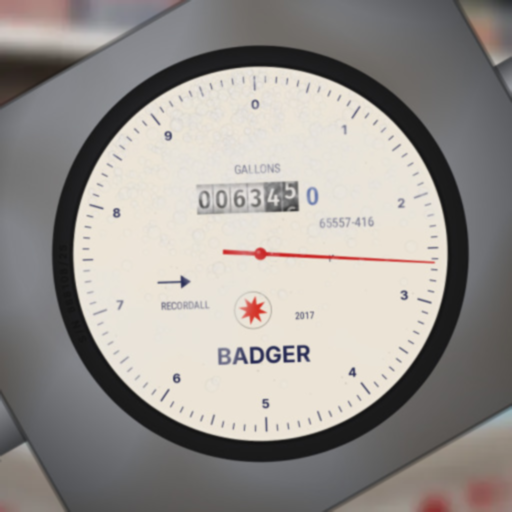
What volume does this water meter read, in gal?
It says 63452.6 gal
